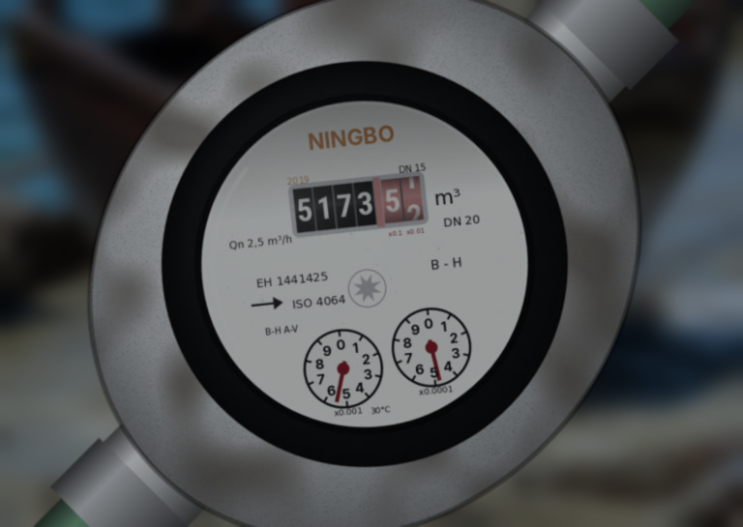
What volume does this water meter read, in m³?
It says 5173.5154 m³
